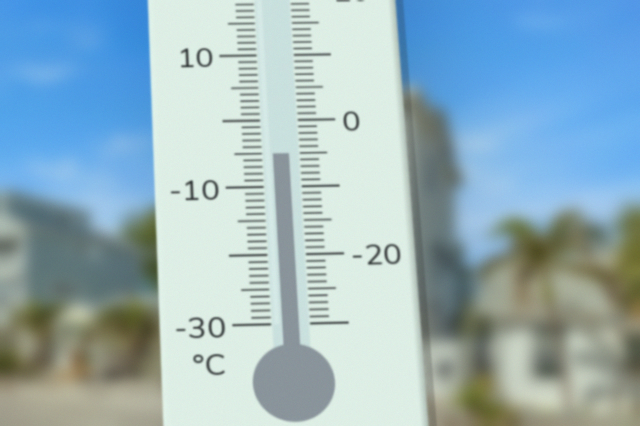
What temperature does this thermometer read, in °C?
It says -5 °C
